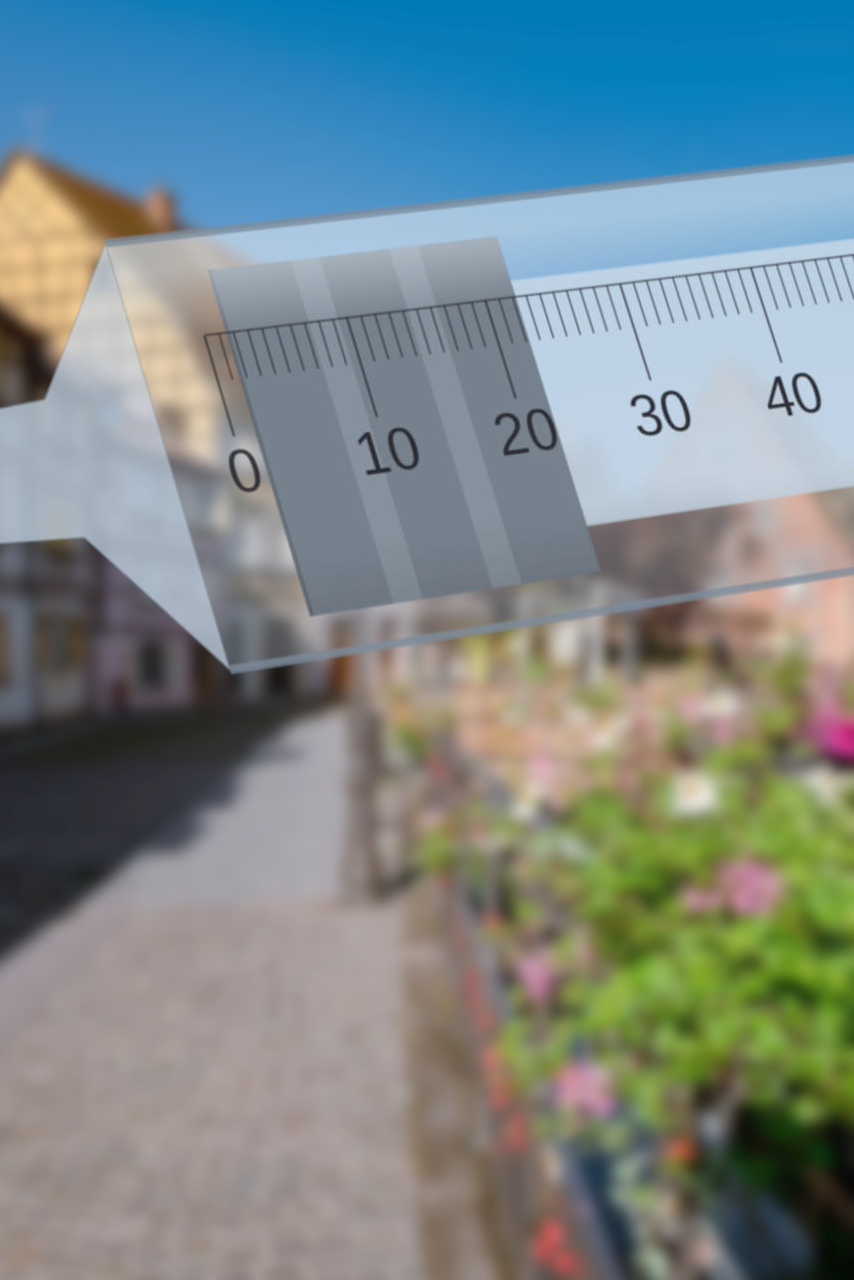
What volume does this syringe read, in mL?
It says 1.5 mL
